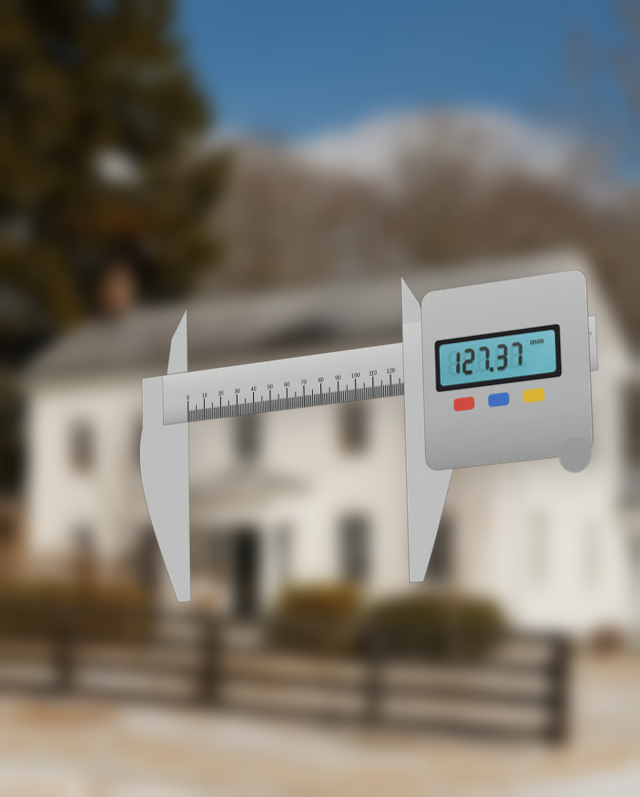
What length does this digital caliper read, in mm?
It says 127.37 mm
